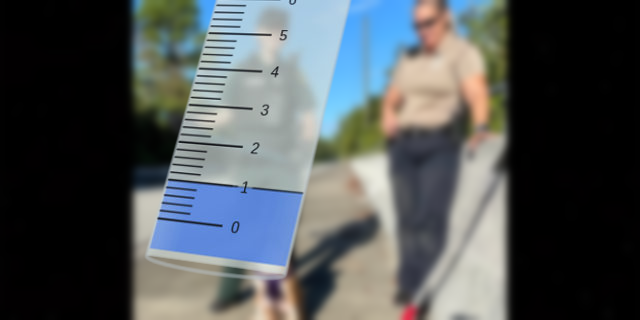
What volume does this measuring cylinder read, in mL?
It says 1 mL
